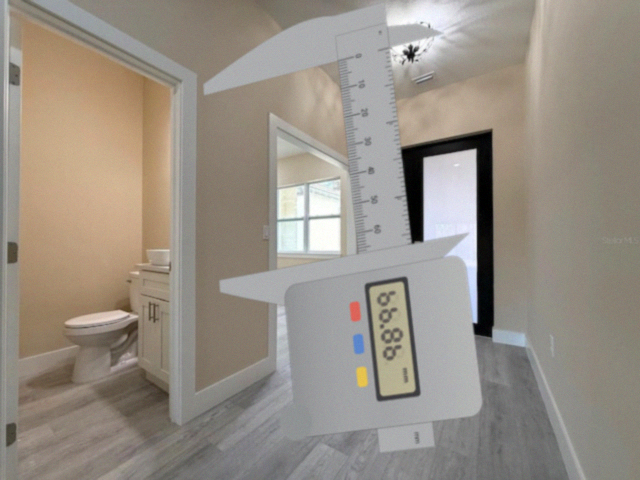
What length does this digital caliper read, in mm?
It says 66.86 mm
